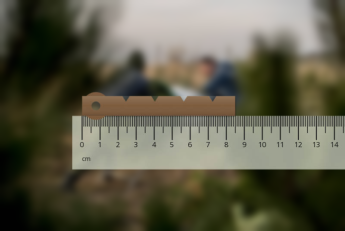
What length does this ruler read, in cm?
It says 8.5 cm
